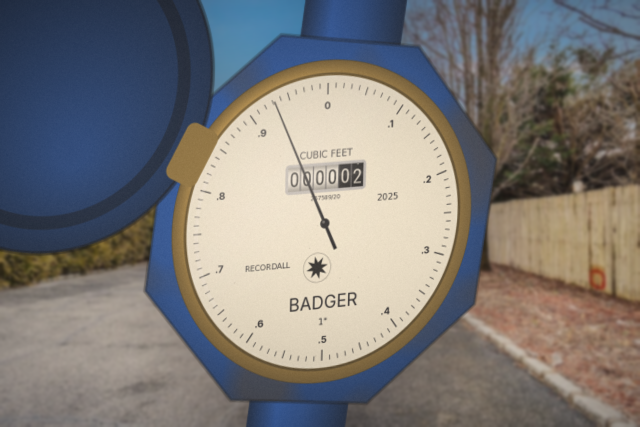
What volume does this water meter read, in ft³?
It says 1.93 ft³
